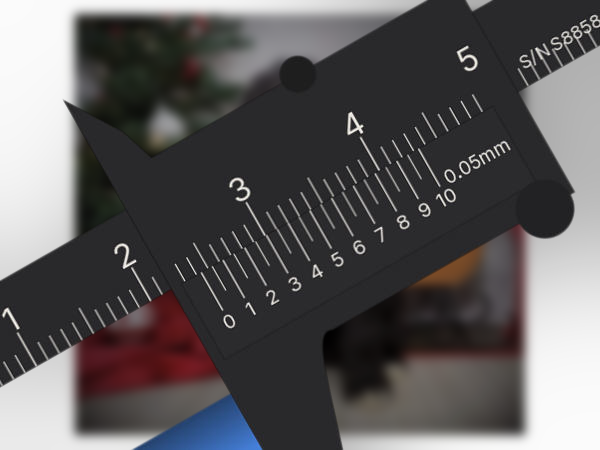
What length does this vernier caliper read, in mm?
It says 24.4 mm
